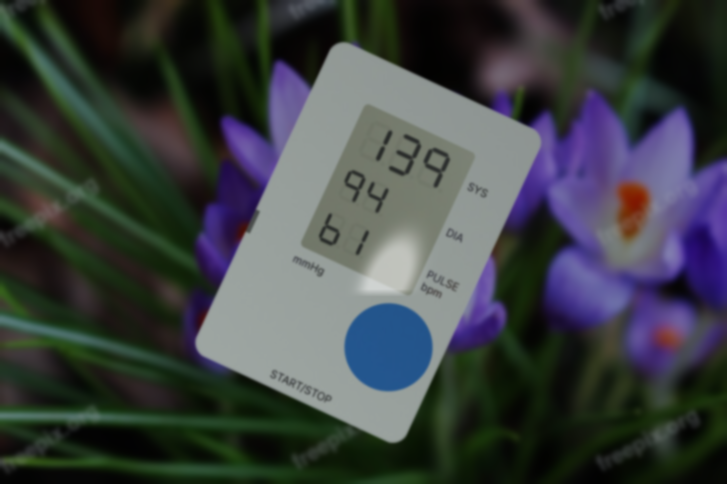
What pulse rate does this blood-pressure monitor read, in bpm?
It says 61 bpm
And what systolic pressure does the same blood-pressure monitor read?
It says 139 mmHg
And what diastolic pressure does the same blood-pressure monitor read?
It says 94 mmHg
